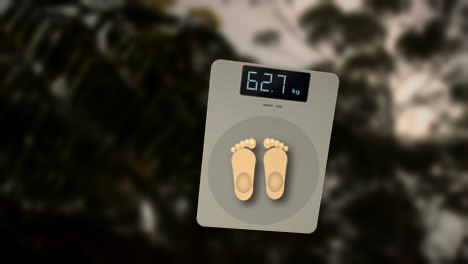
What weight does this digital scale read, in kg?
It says 62.7 kg
